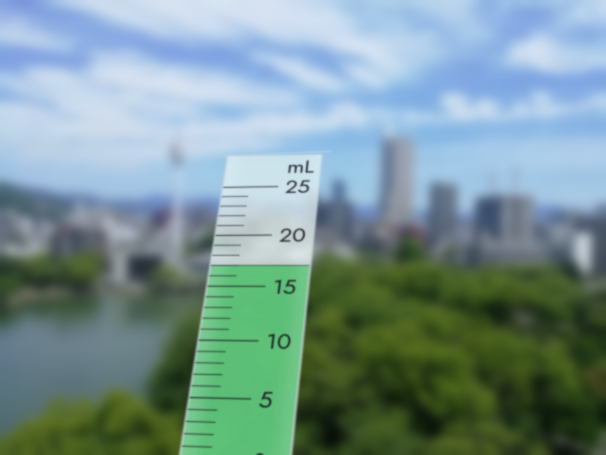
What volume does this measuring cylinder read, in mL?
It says 17 mL
